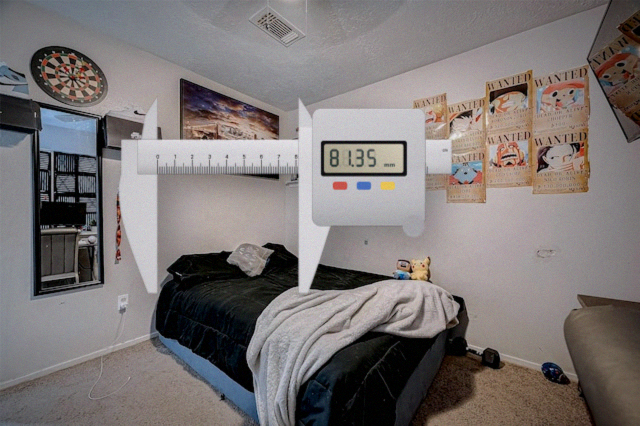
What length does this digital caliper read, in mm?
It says 81.35 mm
